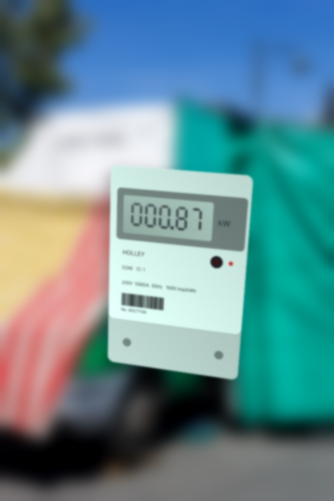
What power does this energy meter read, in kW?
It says 0.87 kW
